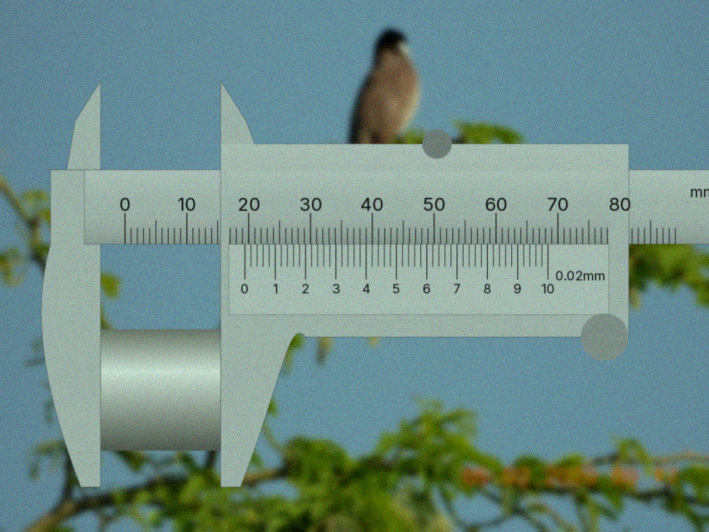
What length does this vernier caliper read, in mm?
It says 19.4 mm
